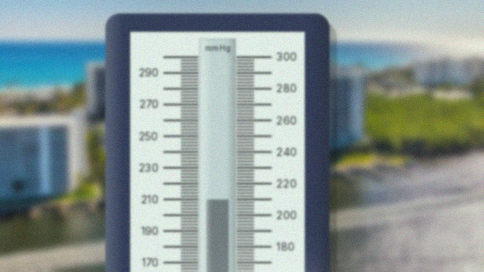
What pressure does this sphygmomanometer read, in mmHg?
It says 210 mmHg
